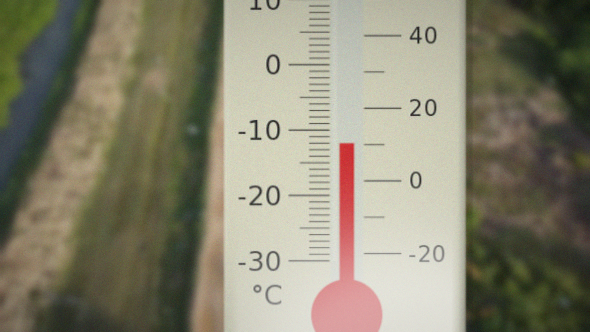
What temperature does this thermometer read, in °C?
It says -12 °C
